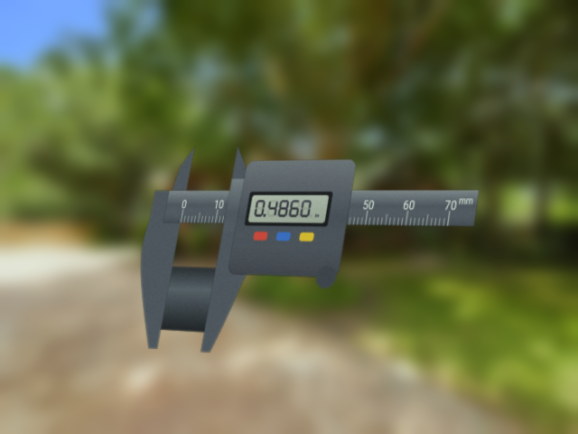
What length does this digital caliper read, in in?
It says 0.4860 in
